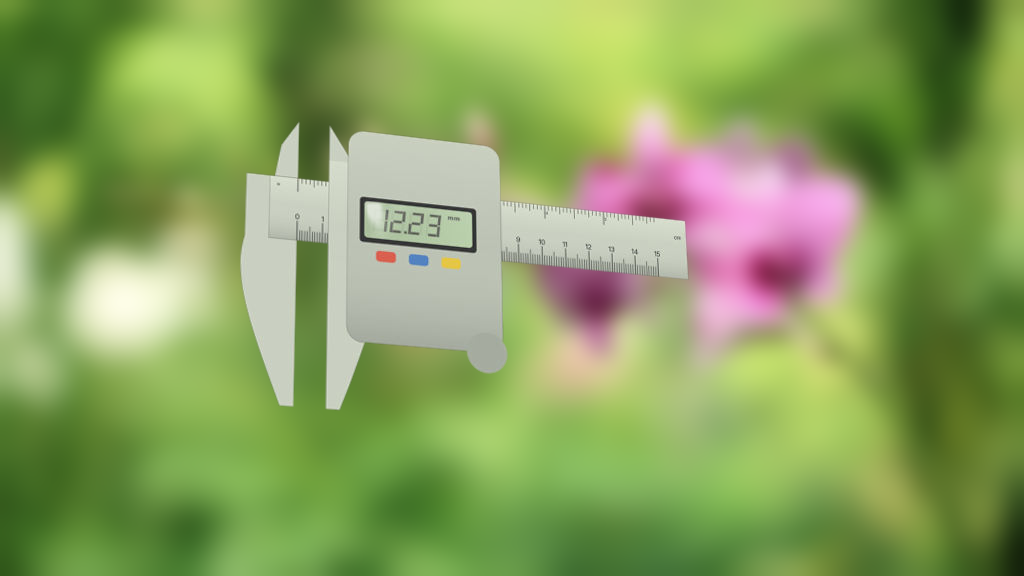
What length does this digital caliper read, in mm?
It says 12.23 mm
